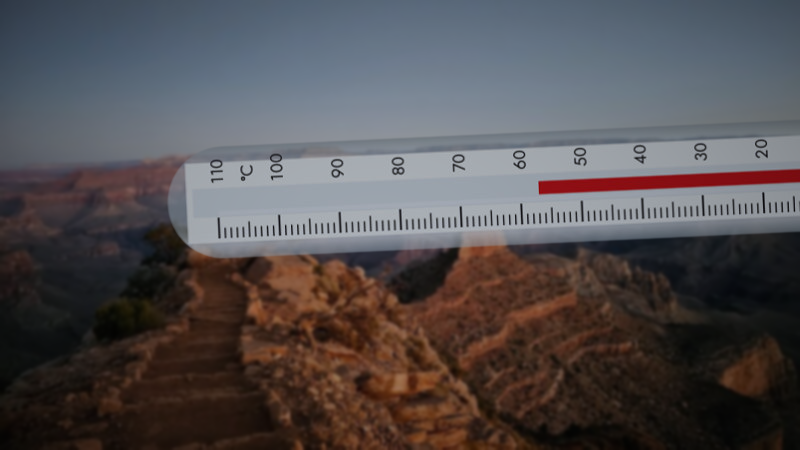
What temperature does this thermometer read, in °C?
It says 57 °C
